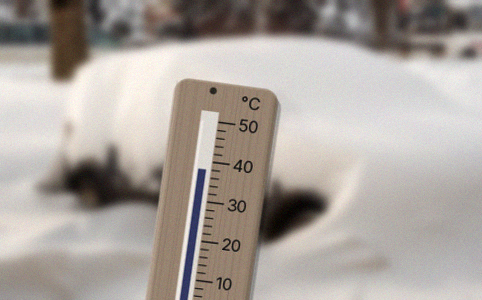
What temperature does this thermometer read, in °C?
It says 38 °C
